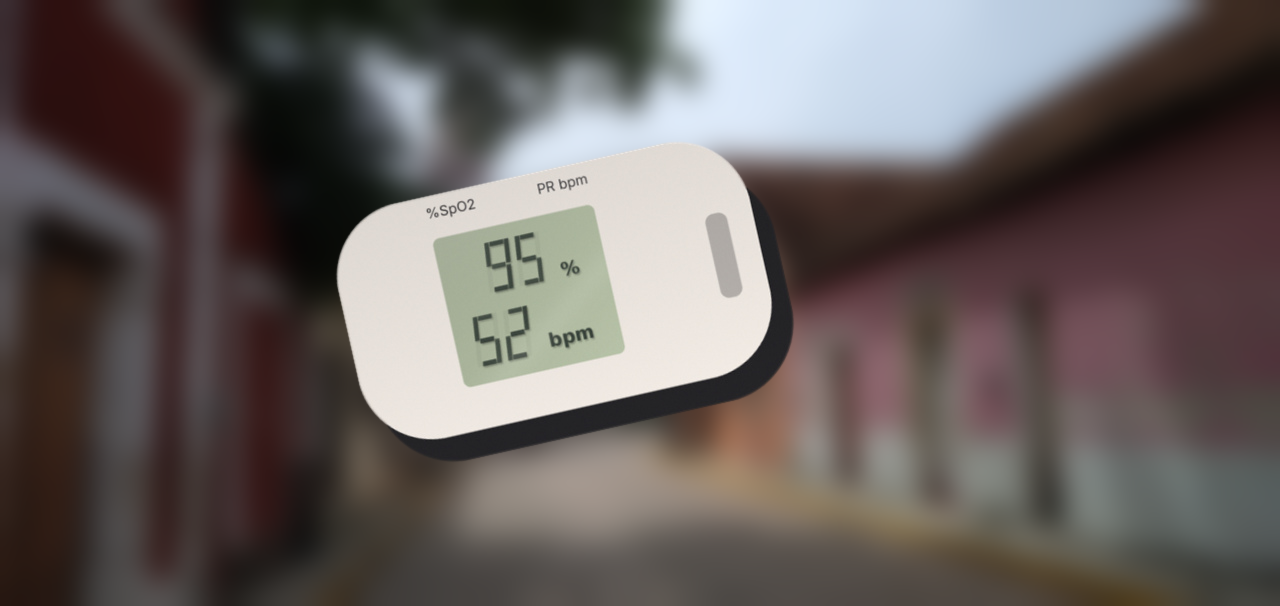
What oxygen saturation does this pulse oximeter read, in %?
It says 95 %
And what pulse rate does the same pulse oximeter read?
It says 52 bpm
